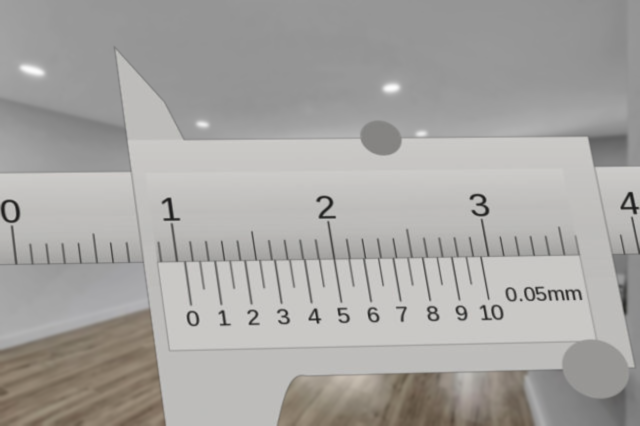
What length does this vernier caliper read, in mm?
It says 10.5 mm
